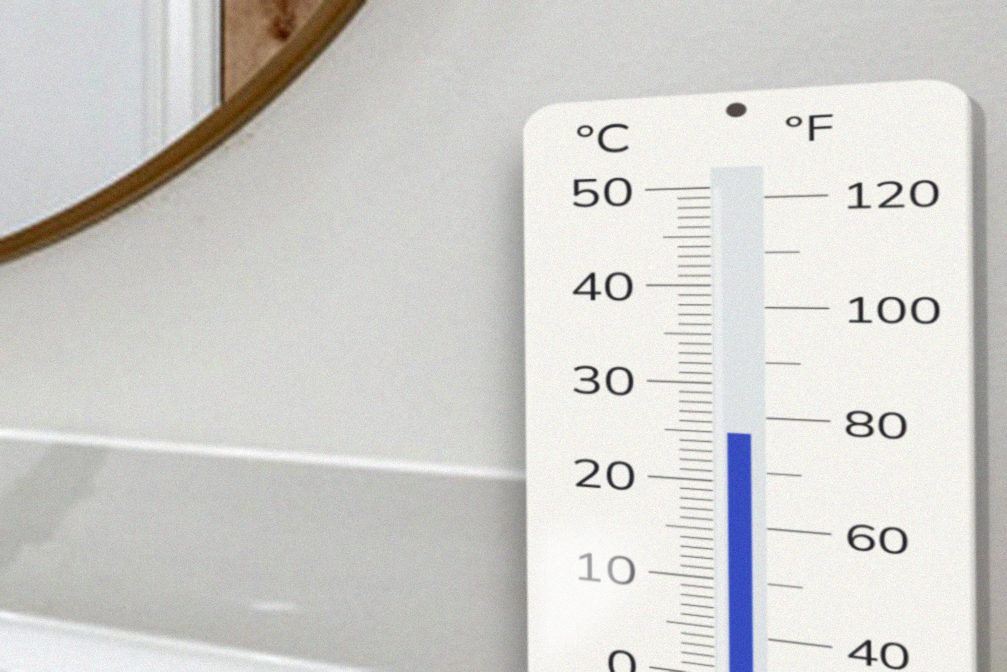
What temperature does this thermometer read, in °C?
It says 25 °C
